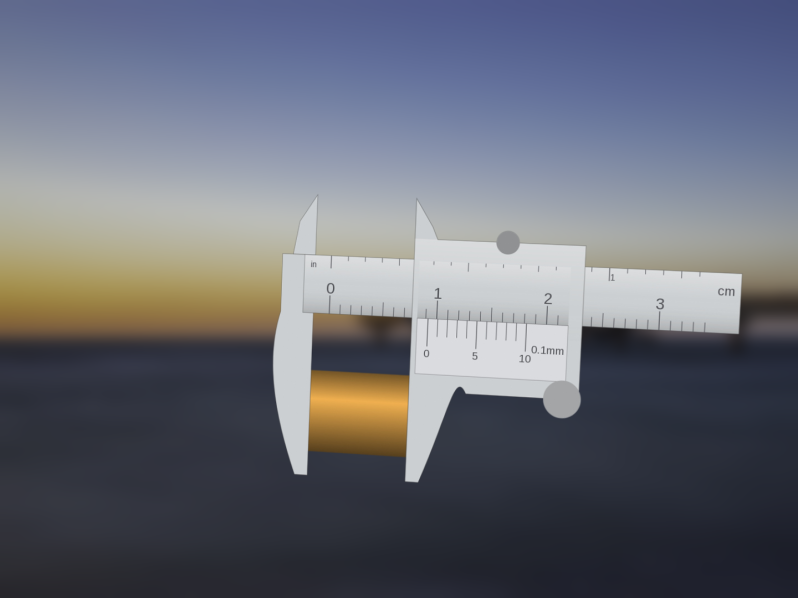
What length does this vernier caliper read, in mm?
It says 9.2 mm
